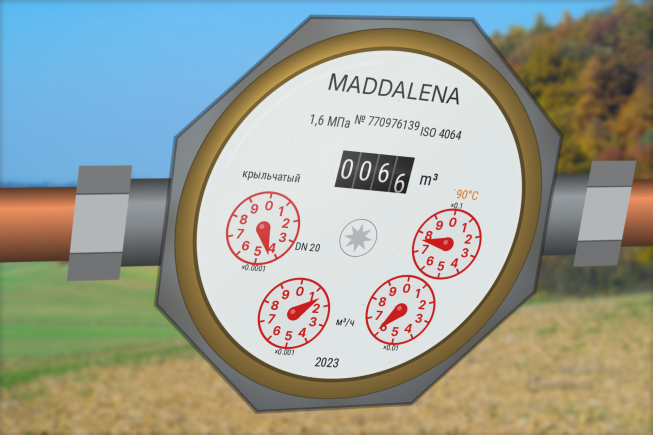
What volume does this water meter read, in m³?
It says 65.7614 m³
